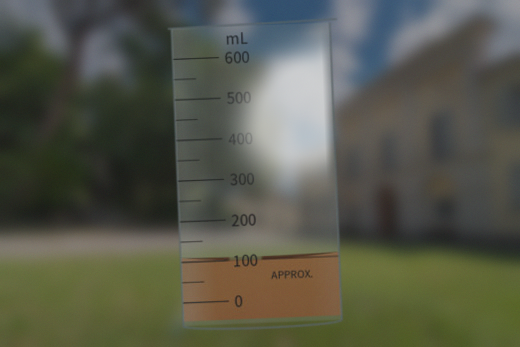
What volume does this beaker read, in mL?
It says 100 mL
